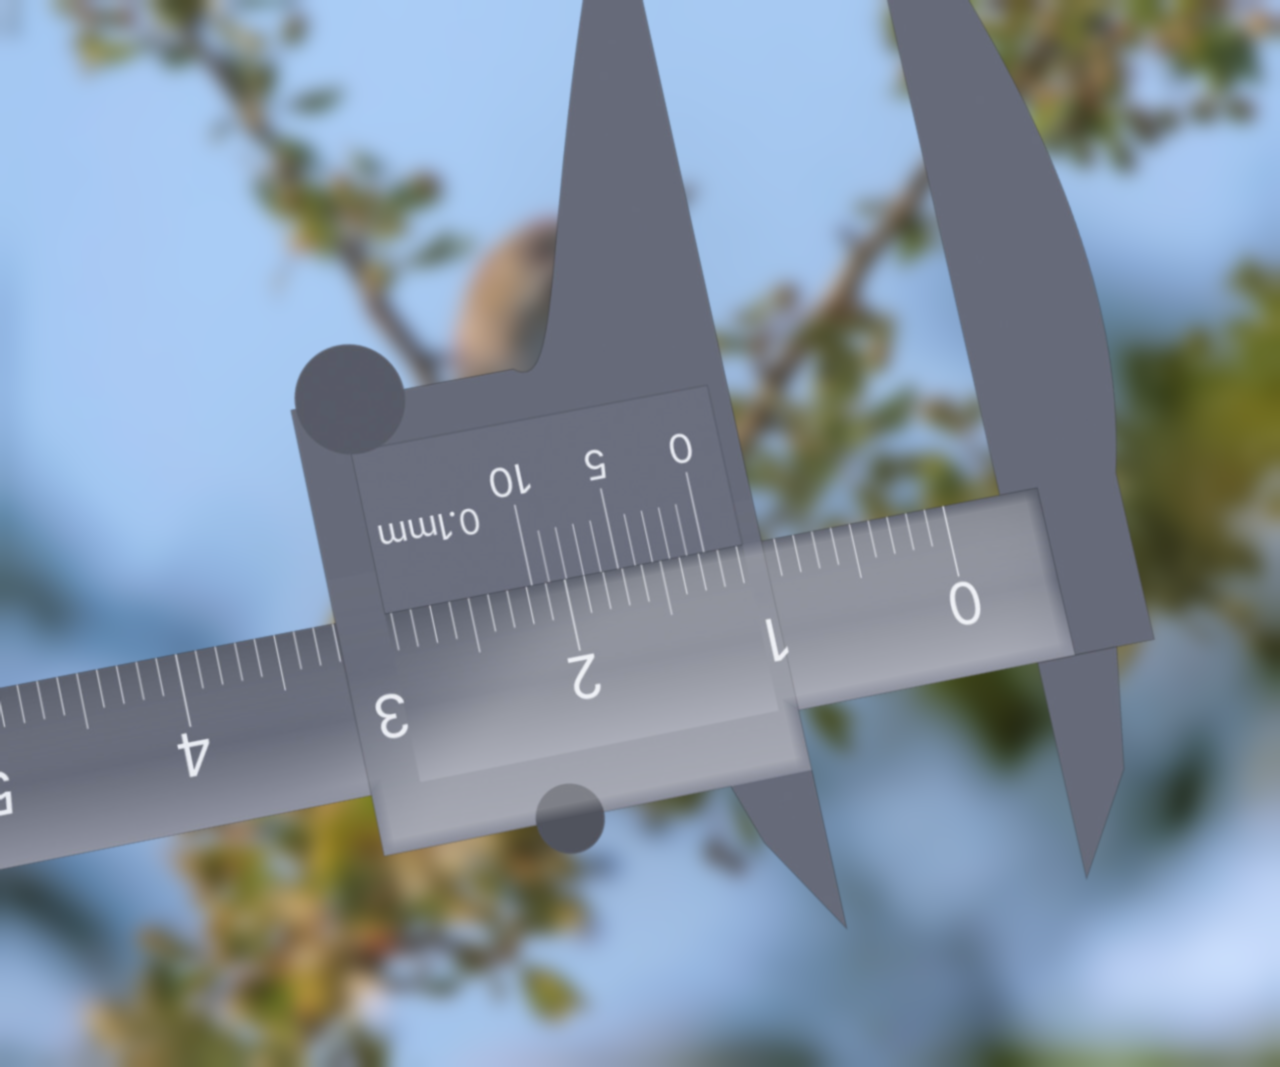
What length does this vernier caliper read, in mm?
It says 12.7 mm
